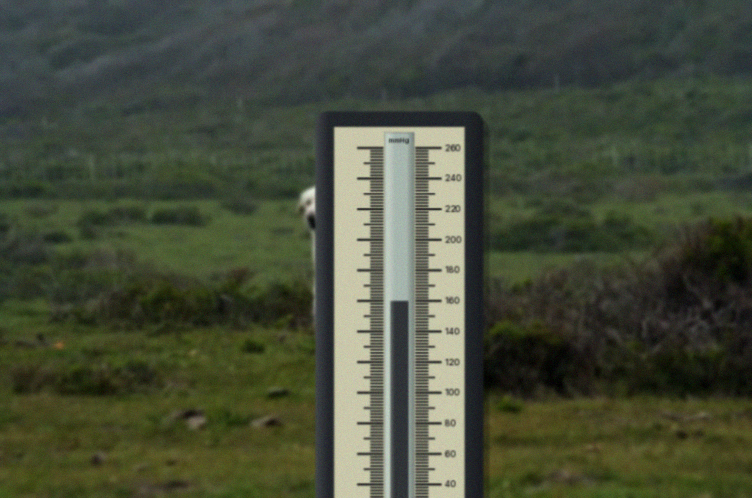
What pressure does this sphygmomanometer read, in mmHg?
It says 160 mmHg
